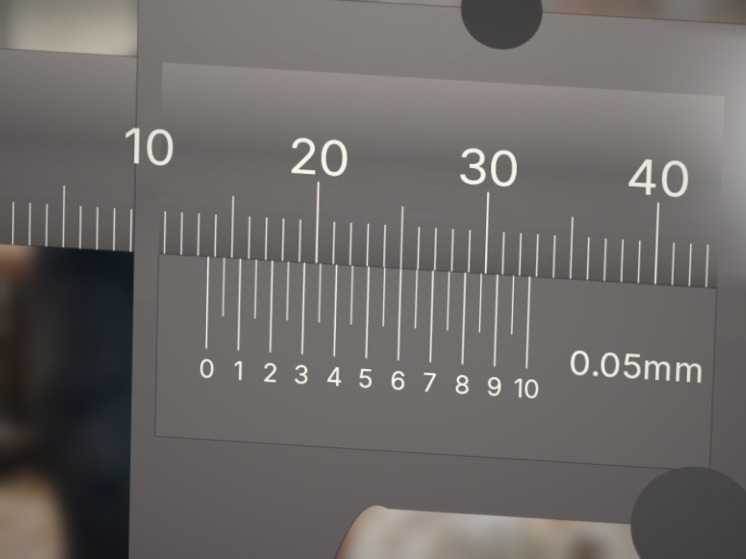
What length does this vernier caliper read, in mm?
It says 13.6 mm
